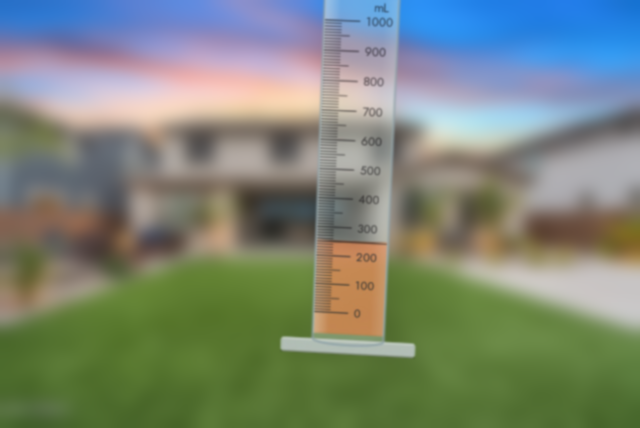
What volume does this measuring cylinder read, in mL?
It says 250 mL
